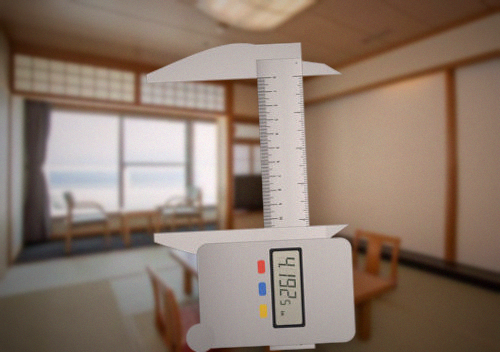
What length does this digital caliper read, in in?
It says 4.1925 in
